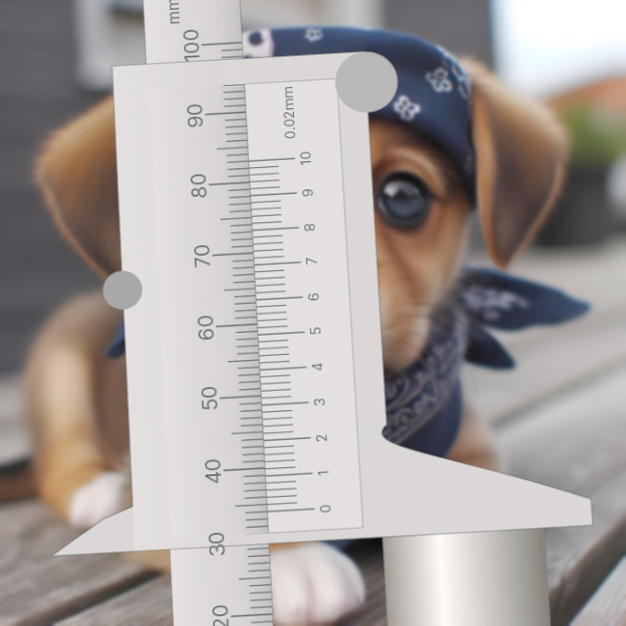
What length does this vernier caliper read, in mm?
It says 34.0 mm
